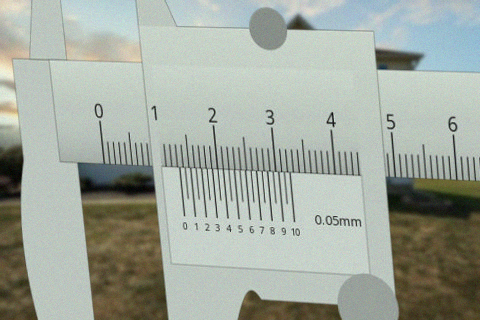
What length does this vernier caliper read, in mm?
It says 13.4 mm
